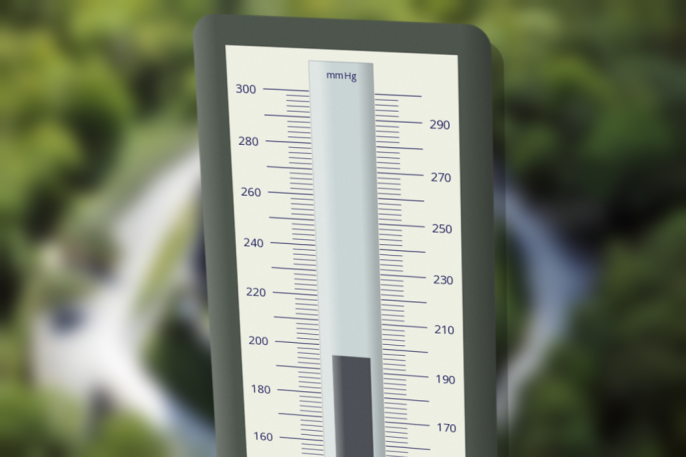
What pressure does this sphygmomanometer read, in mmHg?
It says 196 mmHg
